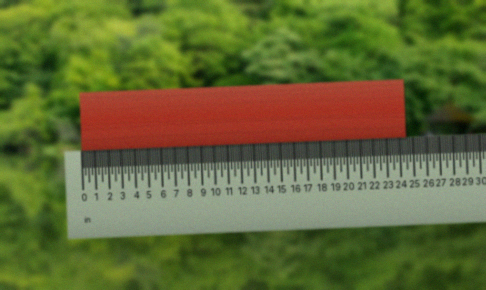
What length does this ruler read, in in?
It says 24.5 in
